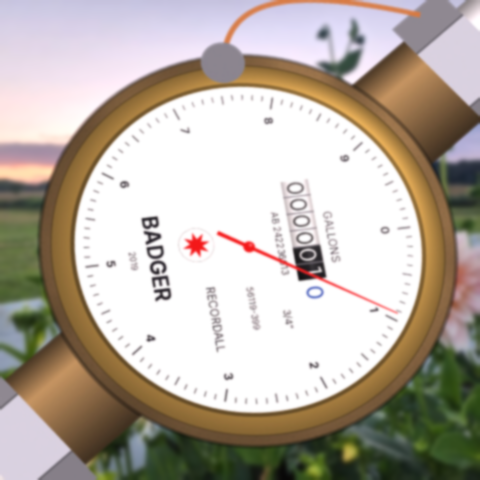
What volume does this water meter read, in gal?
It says 10.9 gal
